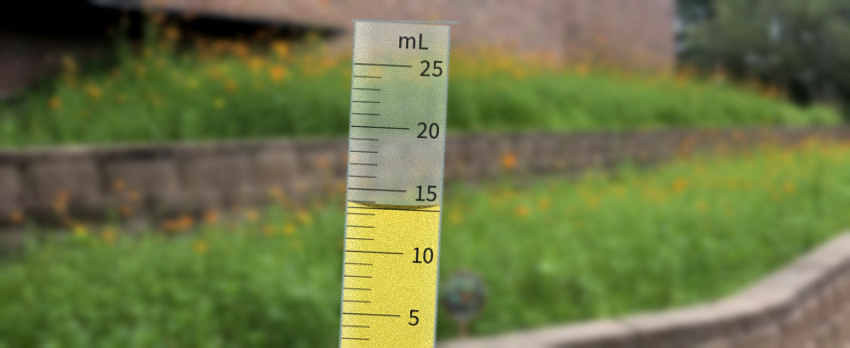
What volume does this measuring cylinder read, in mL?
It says 13.5 mL
